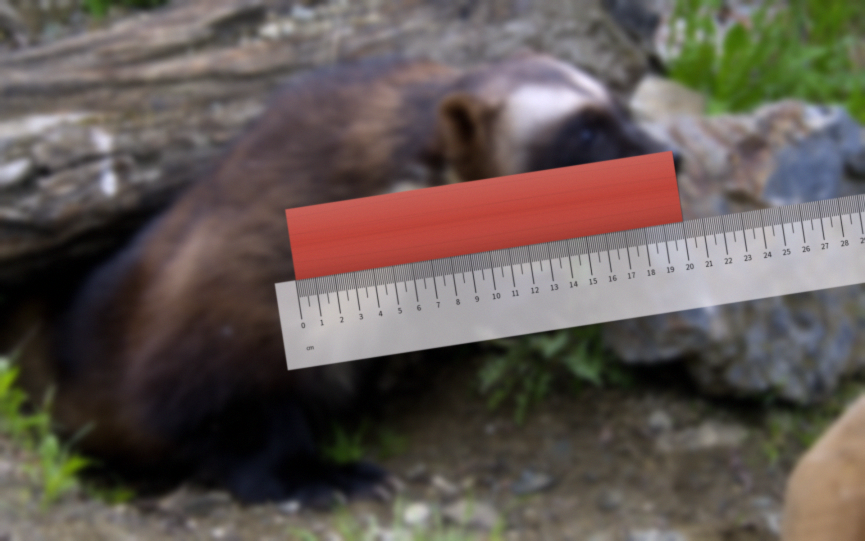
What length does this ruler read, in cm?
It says 20 cm
